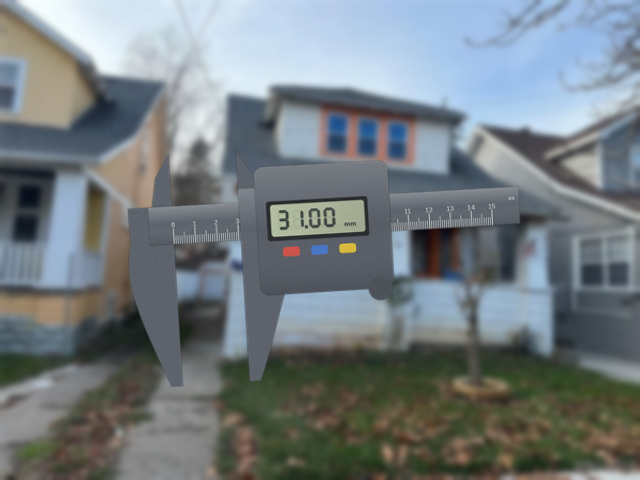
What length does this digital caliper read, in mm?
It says 31.00 mm
